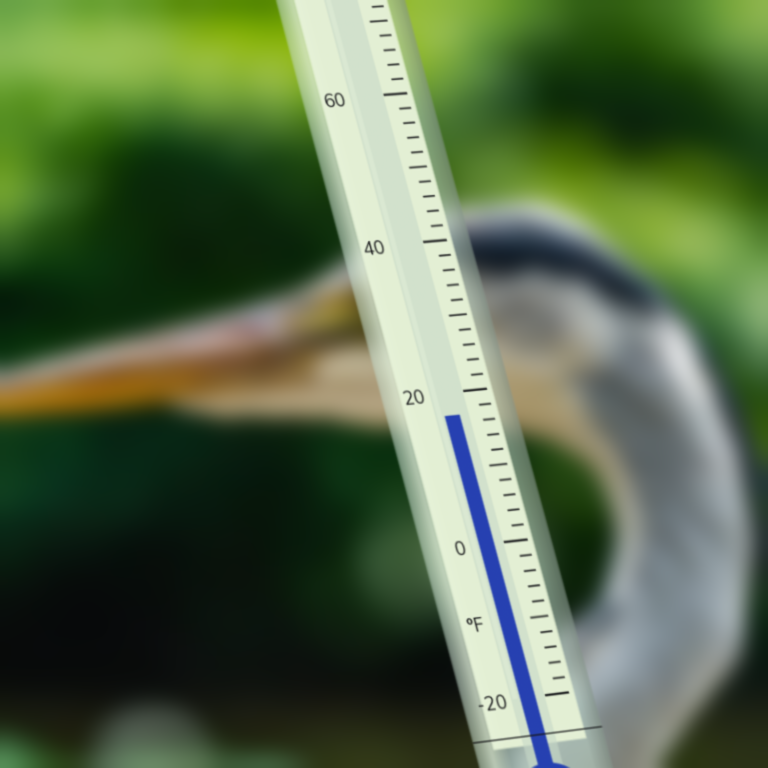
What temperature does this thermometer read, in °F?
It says 17 °F
